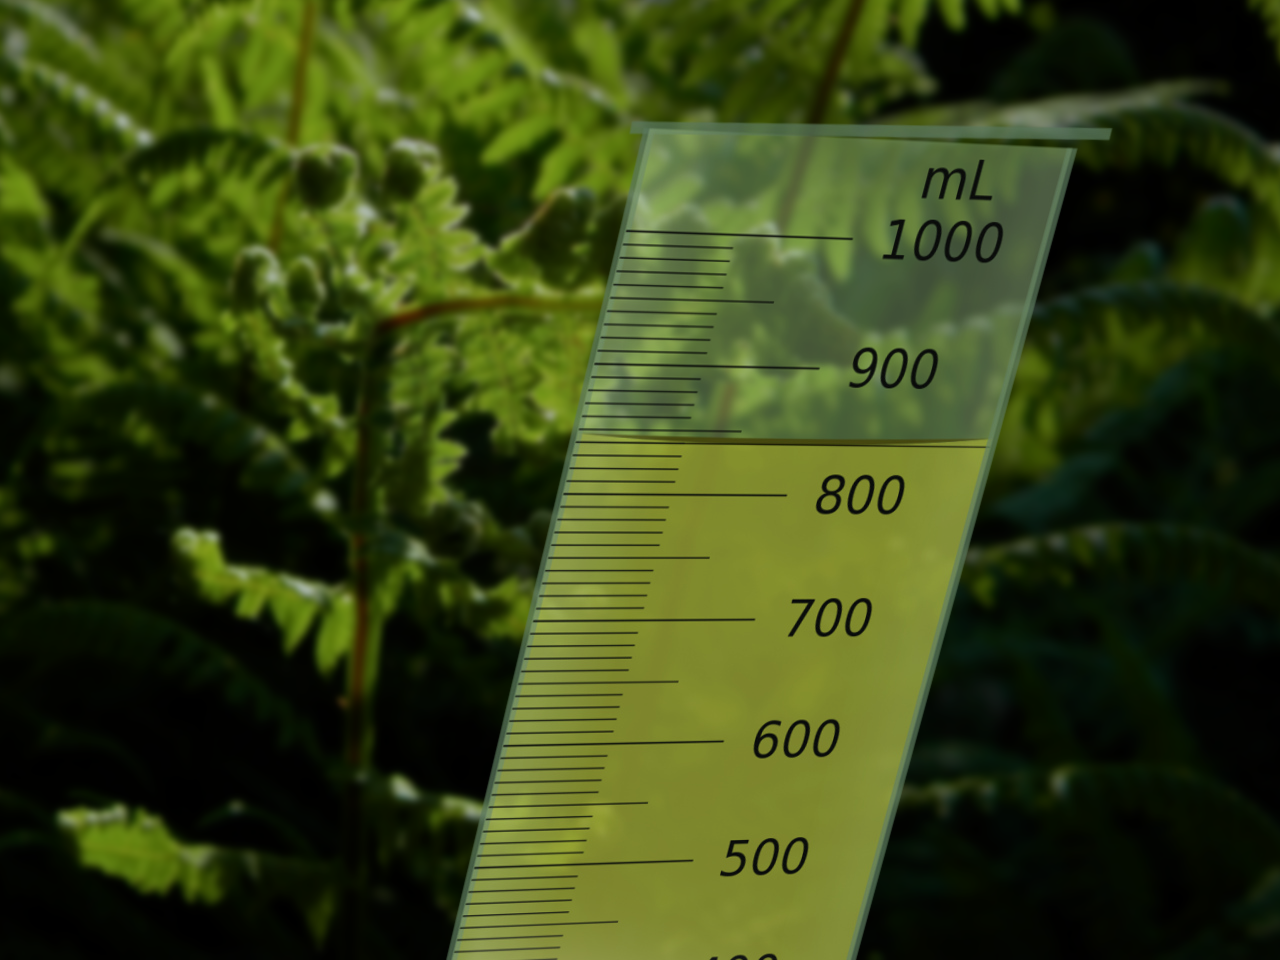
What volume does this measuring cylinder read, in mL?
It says 840 mL
